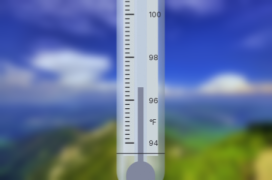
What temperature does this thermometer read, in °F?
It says 96.6 °F
